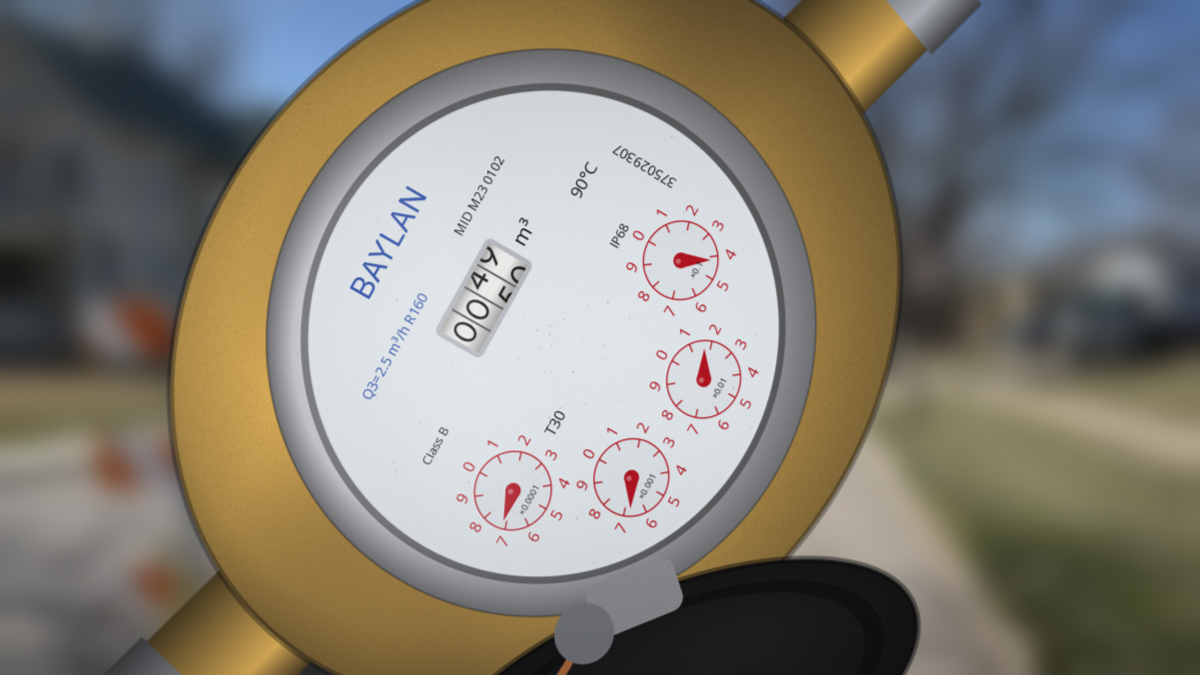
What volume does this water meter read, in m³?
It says 49.4167 m³
